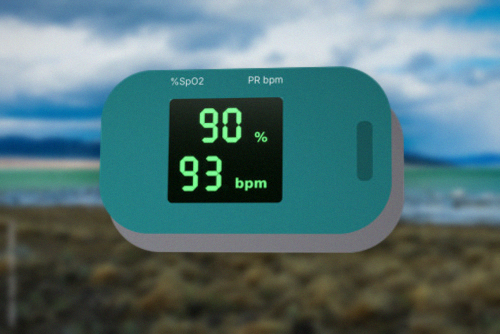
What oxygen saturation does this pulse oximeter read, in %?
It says 90 %
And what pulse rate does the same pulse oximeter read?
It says 93 bpm
